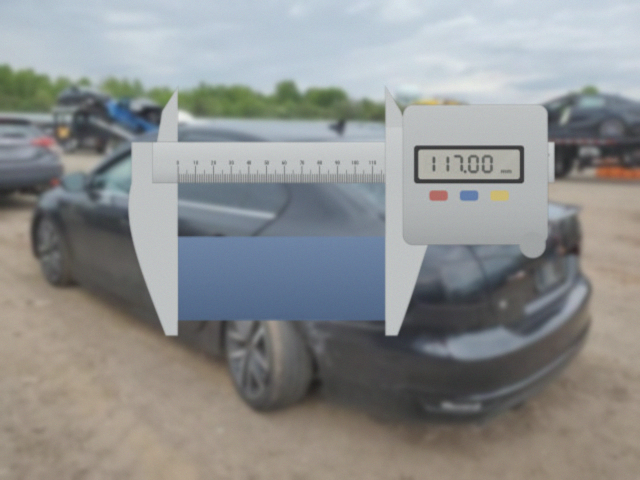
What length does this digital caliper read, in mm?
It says 117.00 mm
